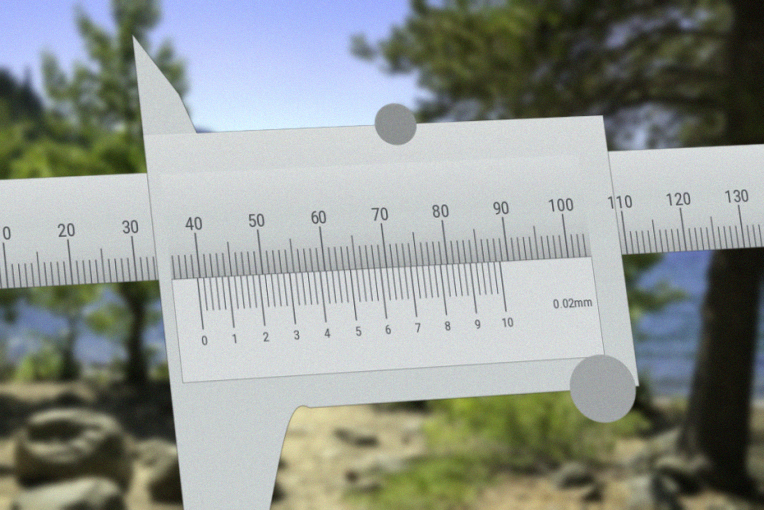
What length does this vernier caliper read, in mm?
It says 39.6 mm
